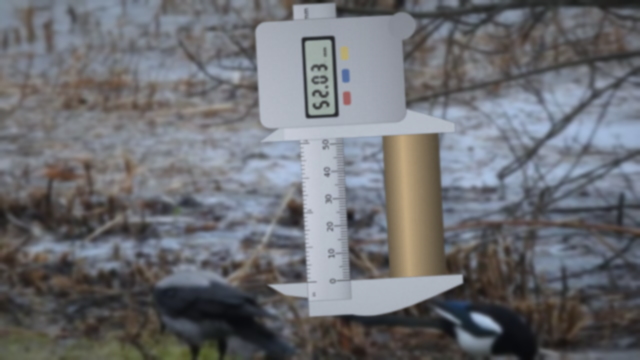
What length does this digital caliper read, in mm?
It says 52.03 mm
